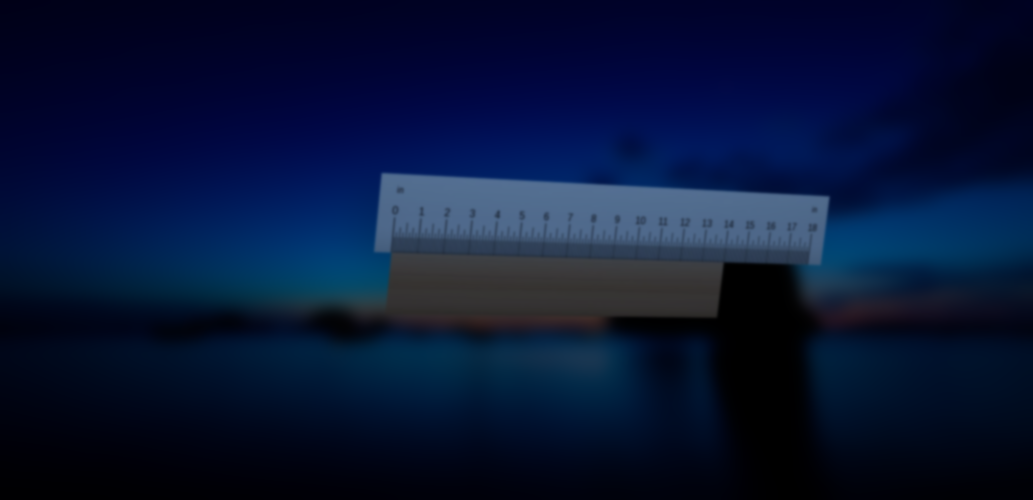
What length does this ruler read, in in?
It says 14 in
